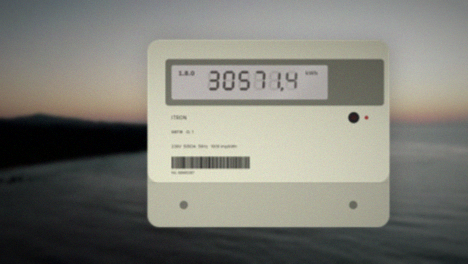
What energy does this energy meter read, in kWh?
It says 30571.4 kWh
